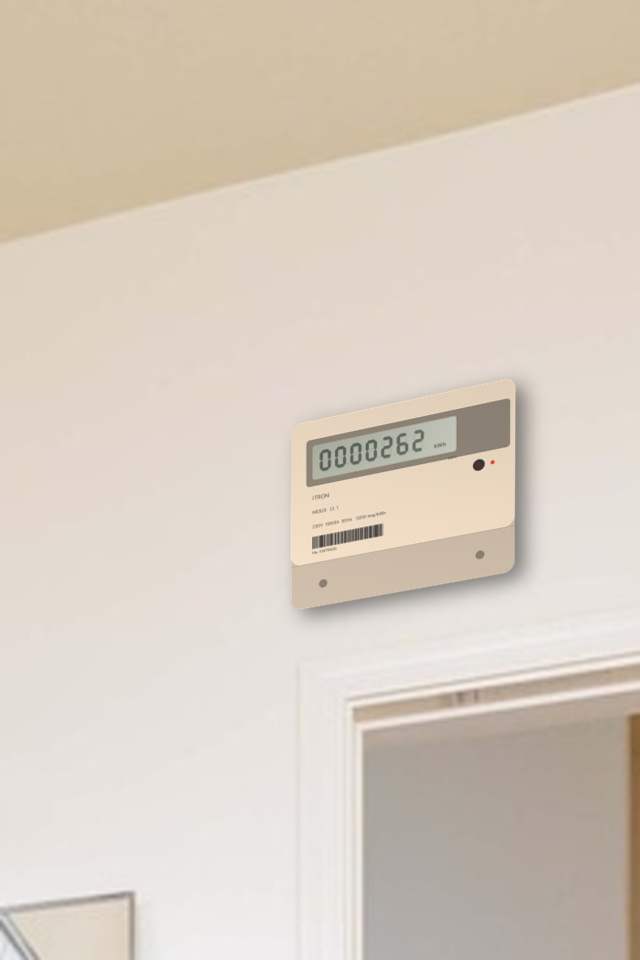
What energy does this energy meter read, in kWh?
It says 262 kWh
